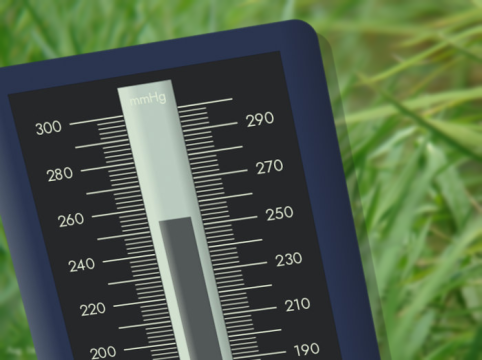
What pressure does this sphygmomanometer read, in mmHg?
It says 254 mmHg
